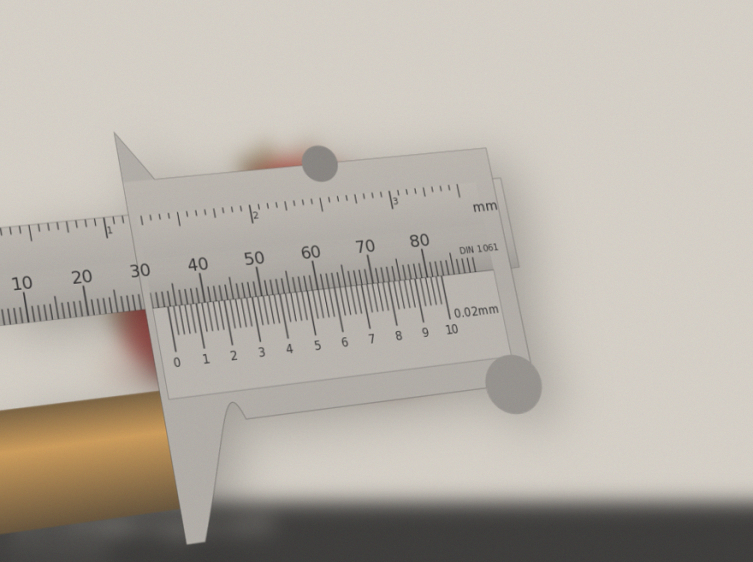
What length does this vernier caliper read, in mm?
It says 33.6 mm
